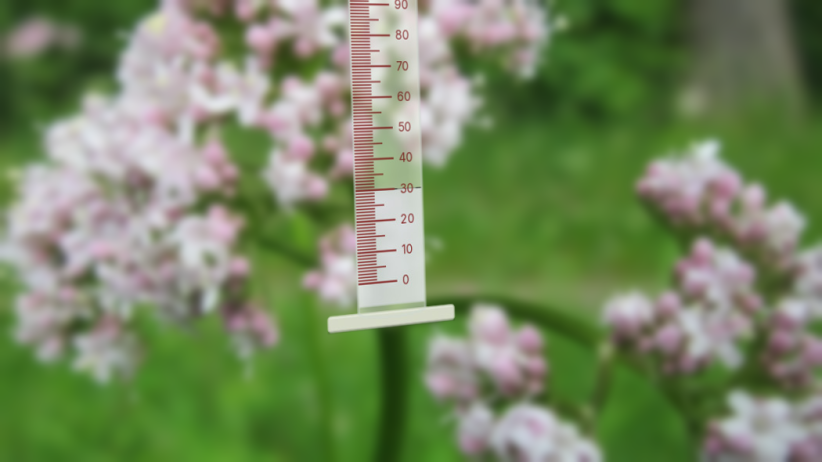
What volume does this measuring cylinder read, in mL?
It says 30 mL
